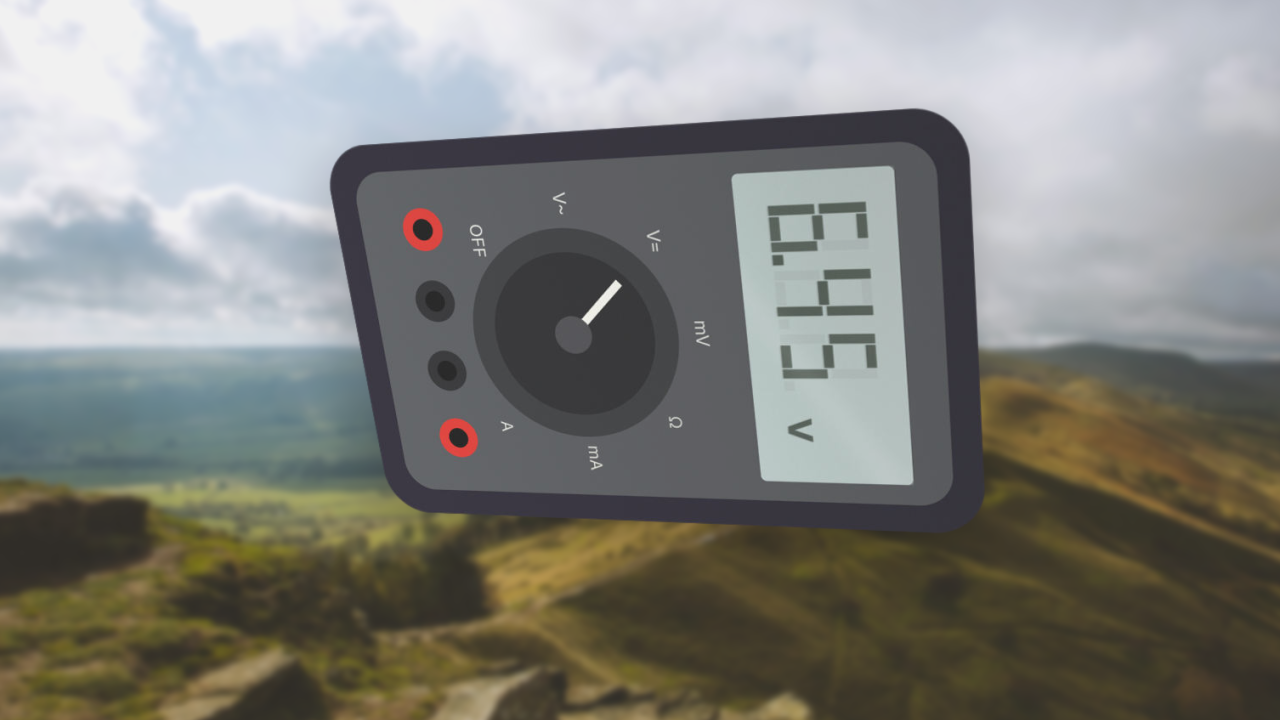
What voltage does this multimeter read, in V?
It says 6.45 V
